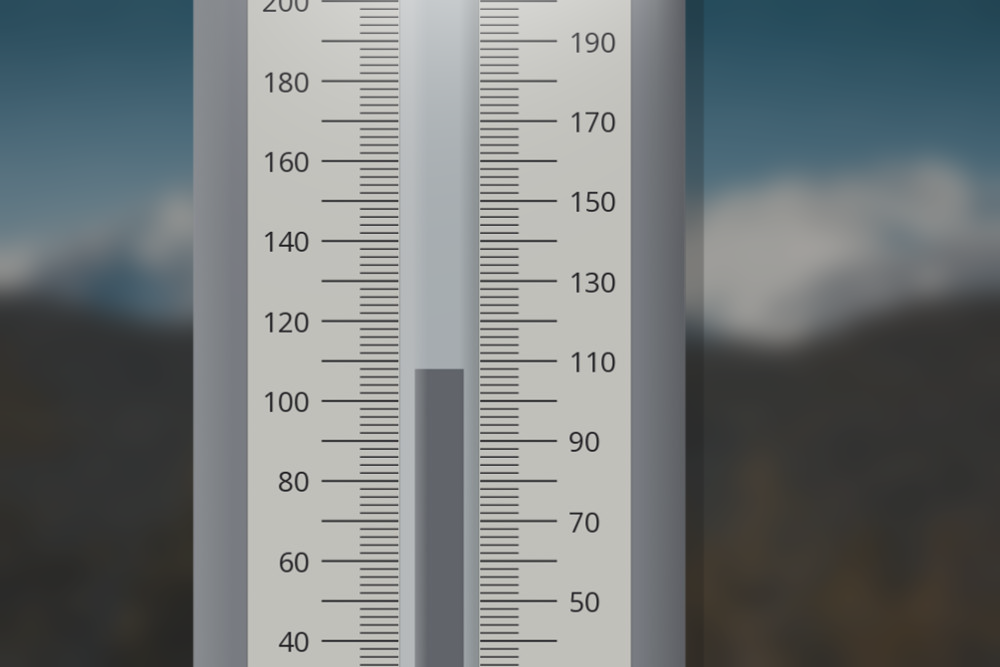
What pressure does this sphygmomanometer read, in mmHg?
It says 108 mmHg
